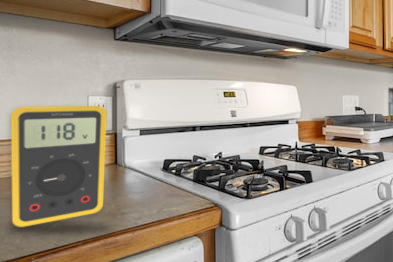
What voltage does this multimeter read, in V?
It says 118 V
